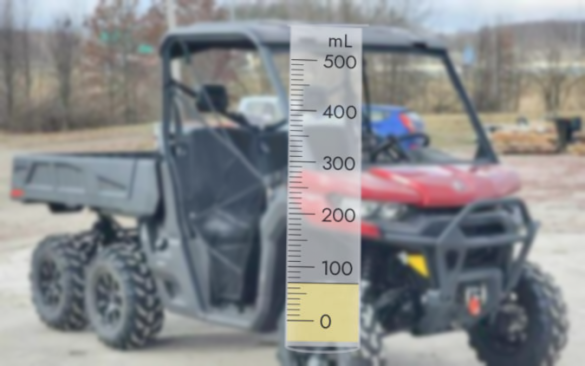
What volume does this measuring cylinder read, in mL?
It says 70 mL
